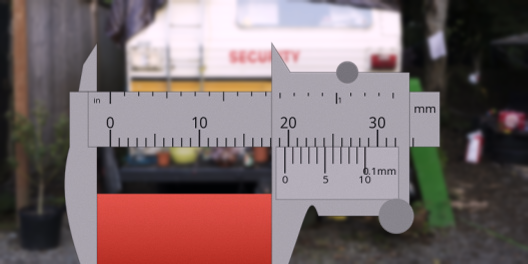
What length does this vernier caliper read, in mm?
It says 19.6 mm
